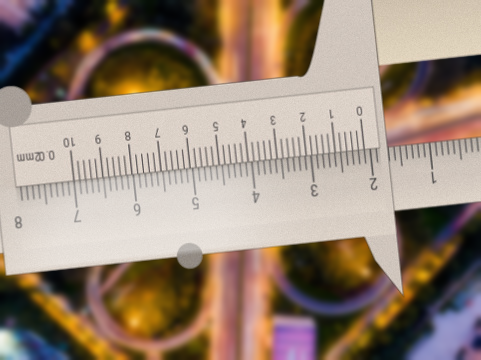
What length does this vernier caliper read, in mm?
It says 21.0 mm
